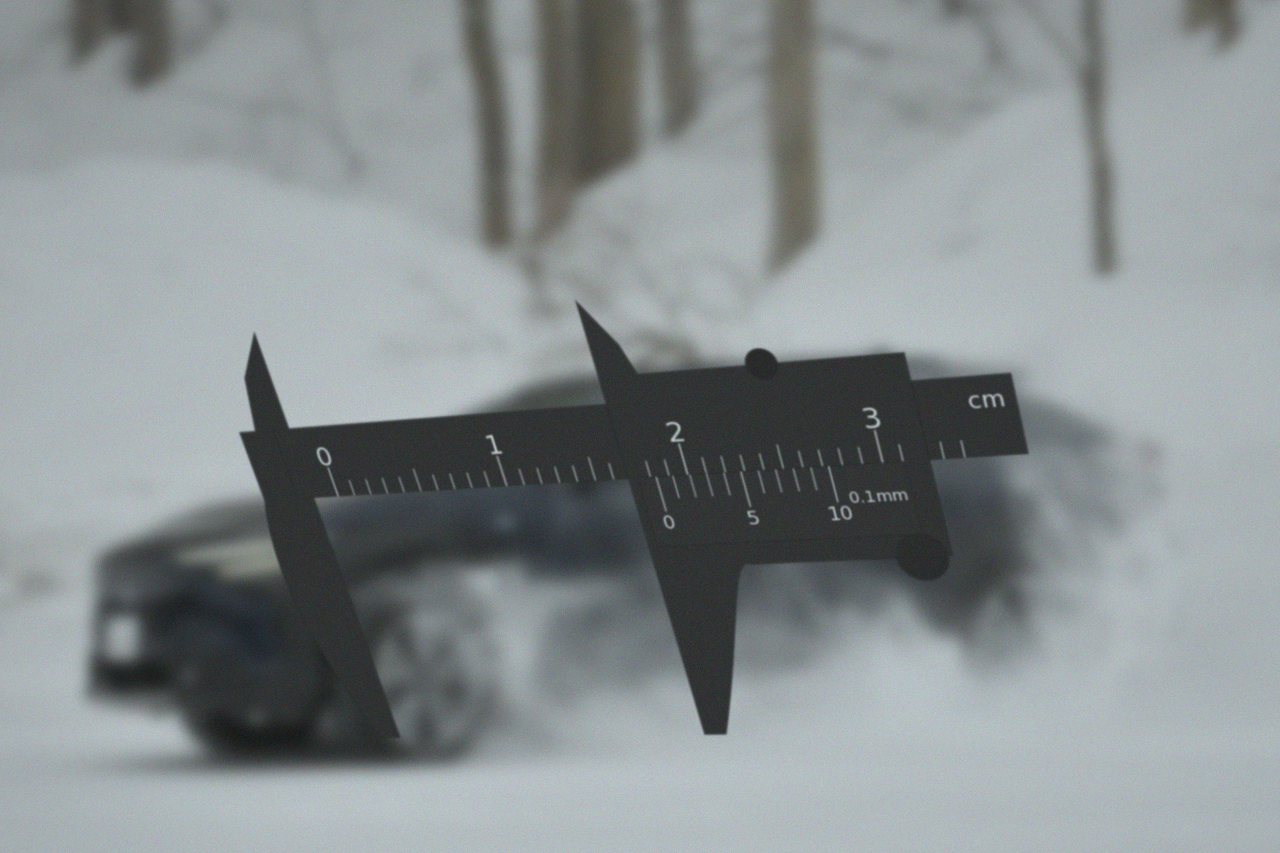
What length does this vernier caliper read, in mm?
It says 18.3 mm
